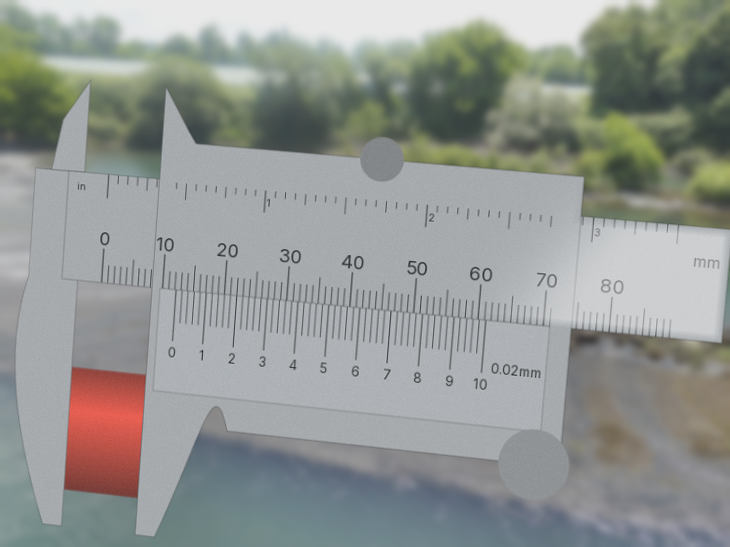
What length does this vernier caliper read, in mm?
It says 12.2 mm
